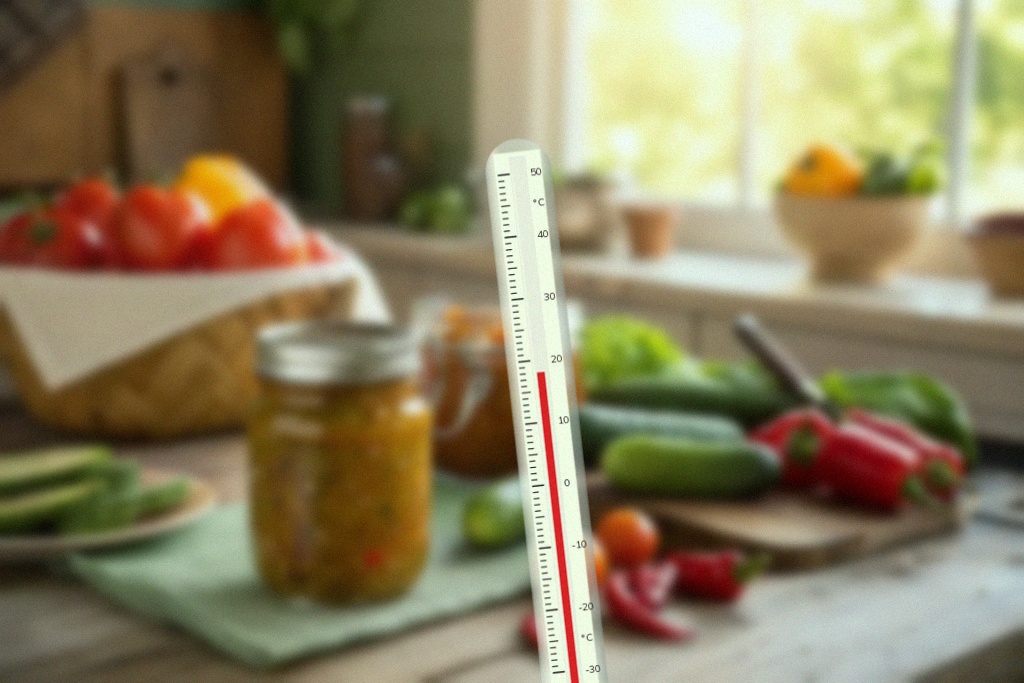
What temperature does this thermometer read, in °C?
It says 18 °C
